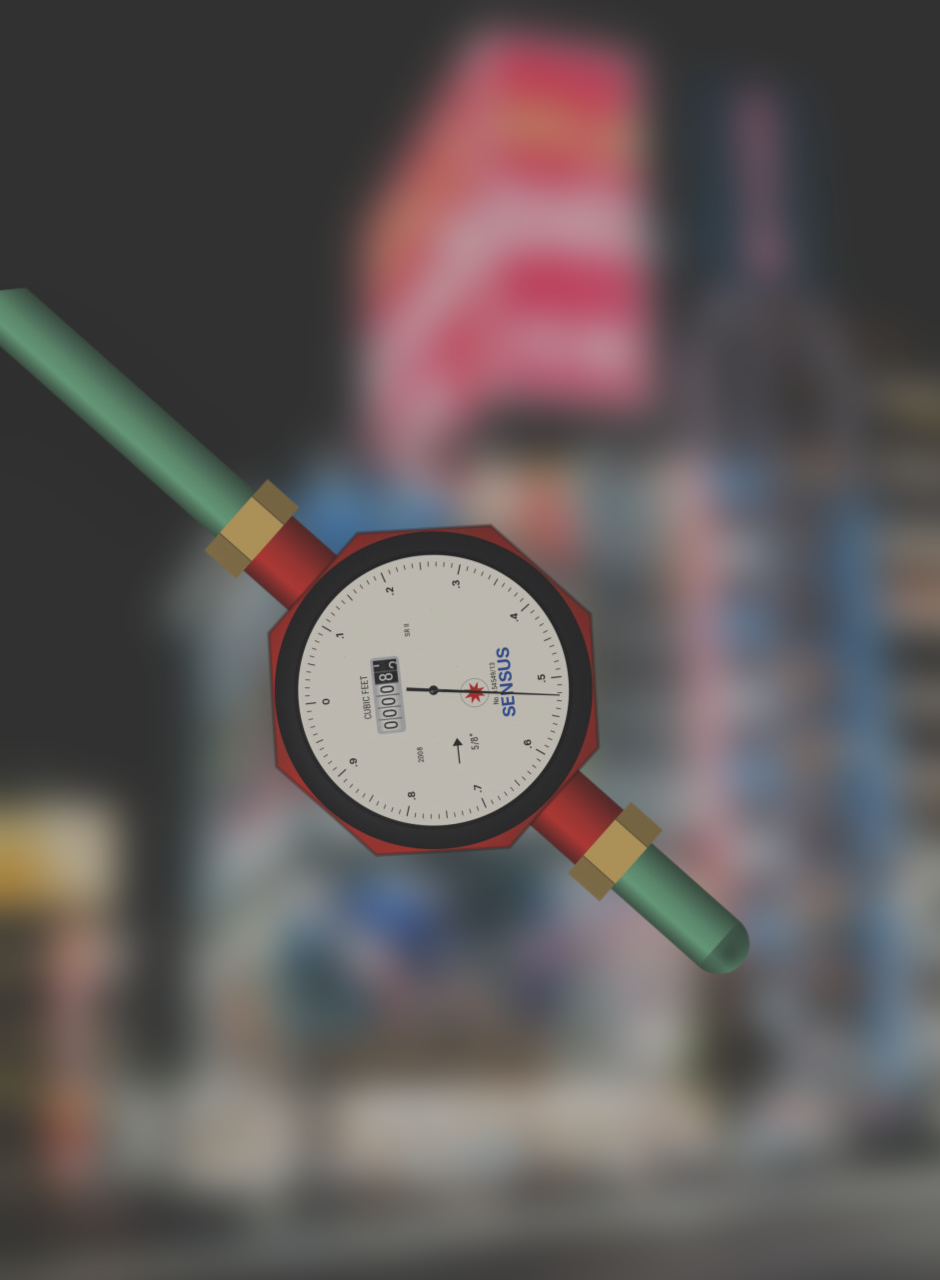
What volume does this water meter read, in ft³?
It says 81.52 ft³
